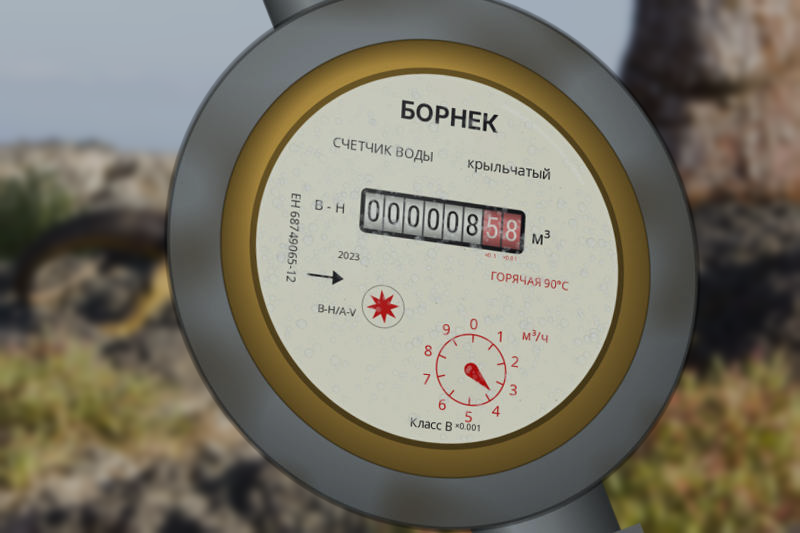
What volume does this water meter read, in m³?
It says 8.583 m³
